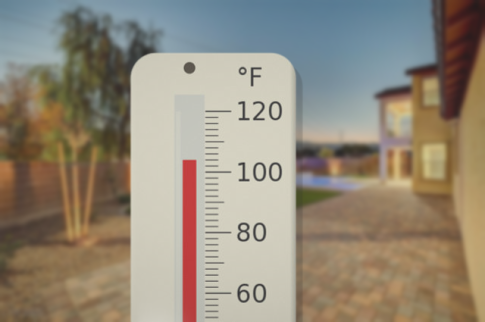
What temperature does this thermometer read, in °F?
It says 104 °F
